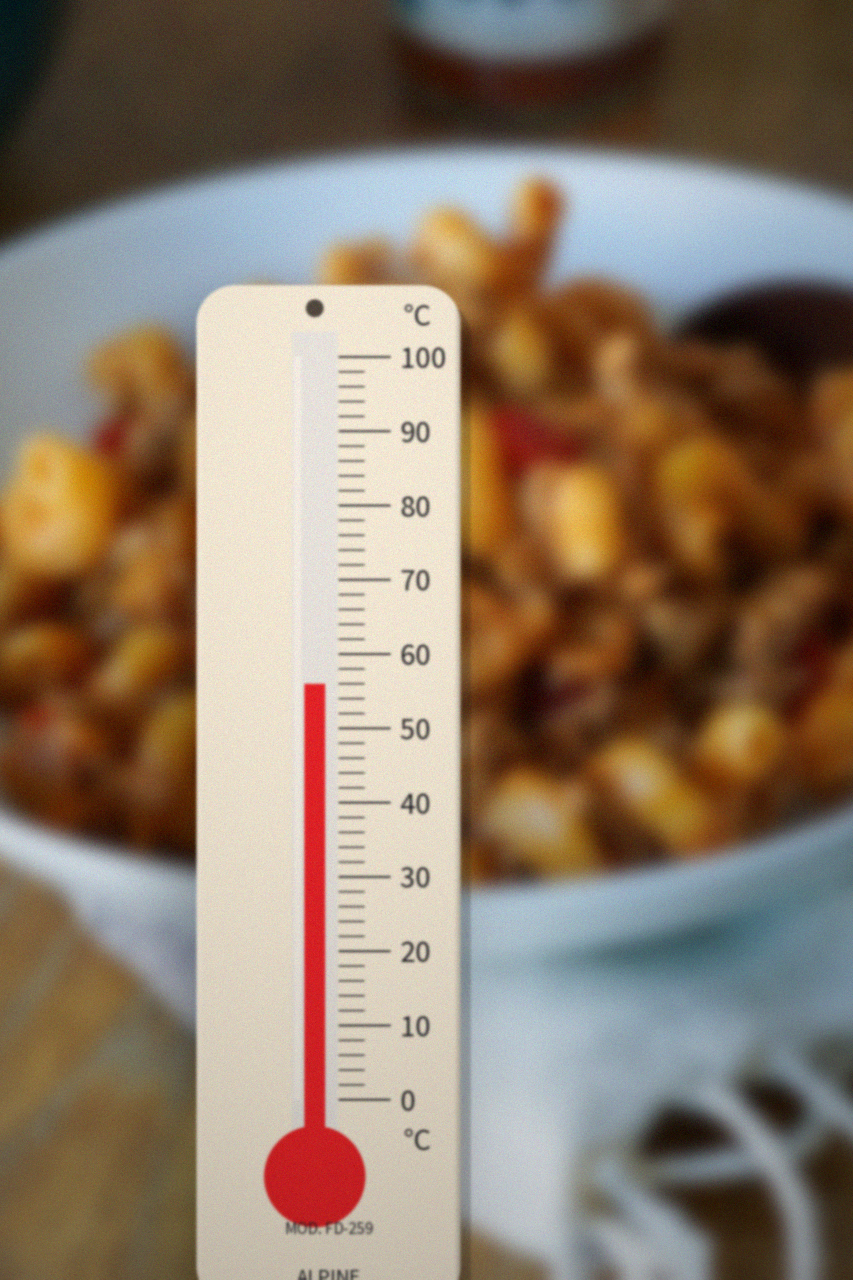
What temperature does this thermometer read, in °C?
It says 56 °C
